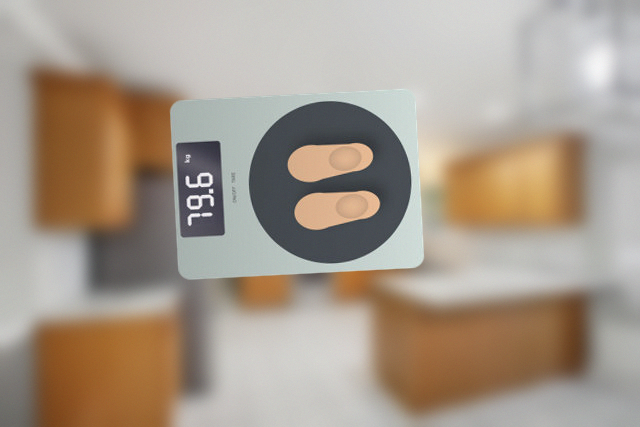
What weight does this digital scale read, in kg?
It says 79.6 kg
